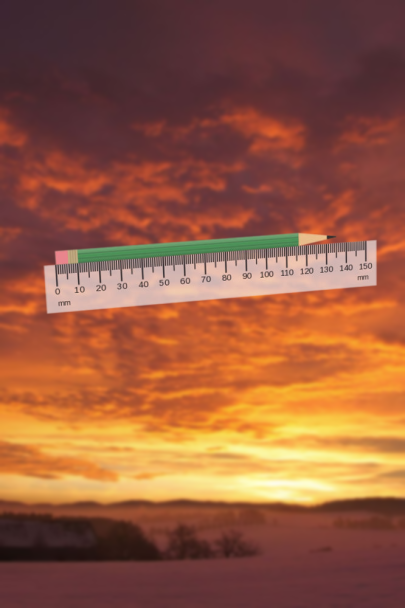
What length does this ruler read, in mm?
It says 135 mm
